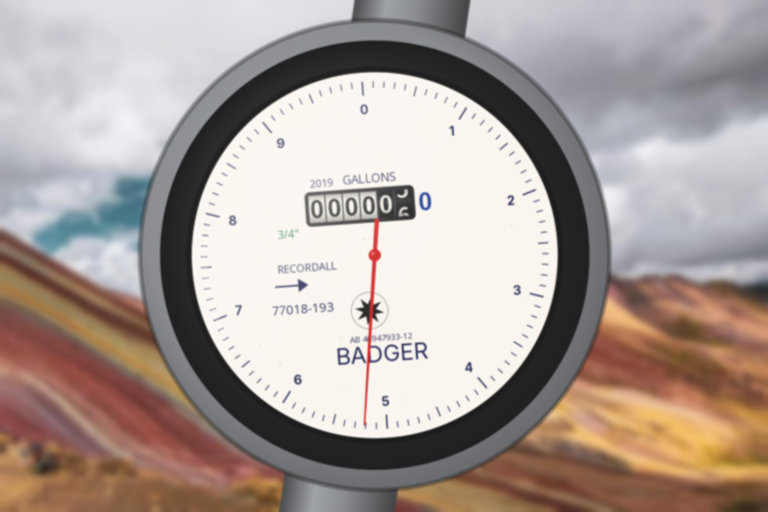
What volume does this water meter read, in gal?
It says 55.2 gal
